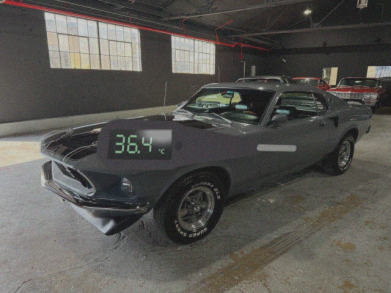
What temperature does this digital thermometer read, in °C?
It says 36.4 °C
